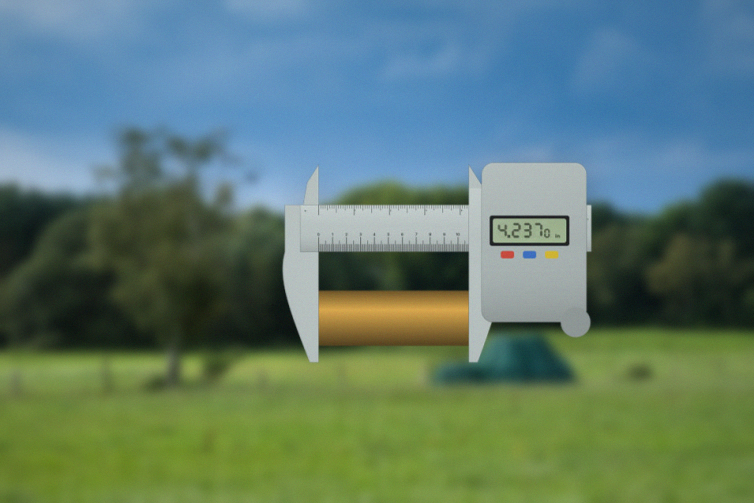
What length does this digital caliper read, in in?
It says 4.2370 in
